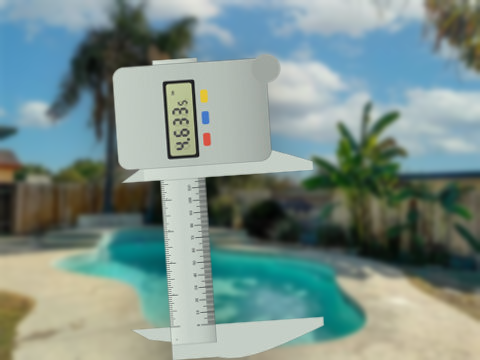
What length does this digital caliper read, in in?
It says 4.6335 in
